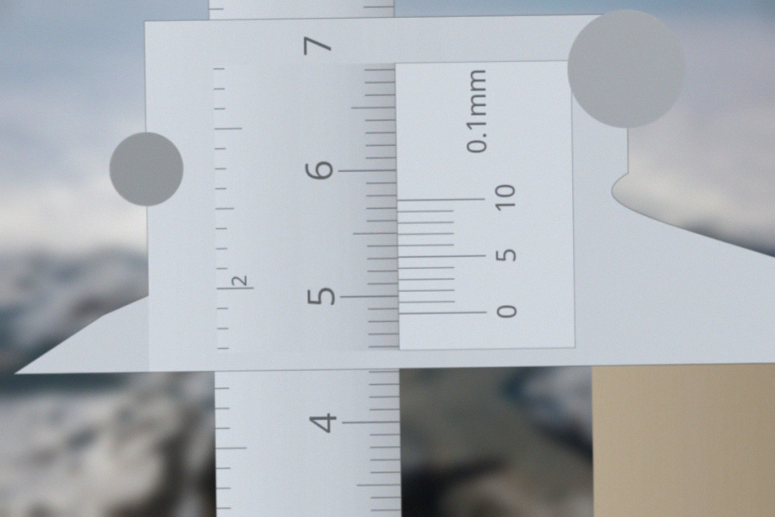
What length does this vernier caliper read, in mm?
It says 48.6 mm
